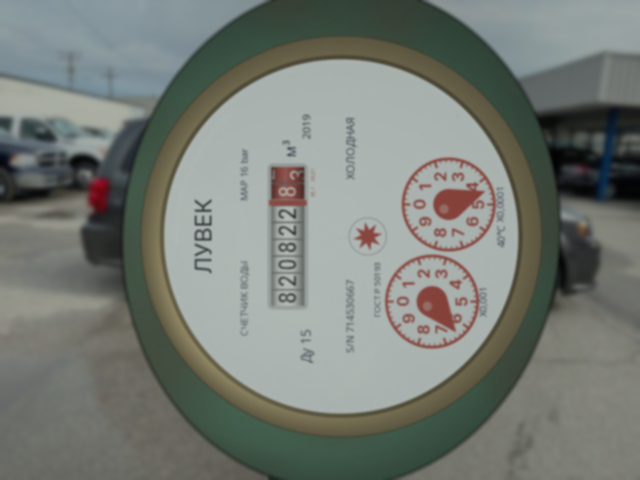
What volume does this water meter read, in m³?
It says 820822.8264 m³
